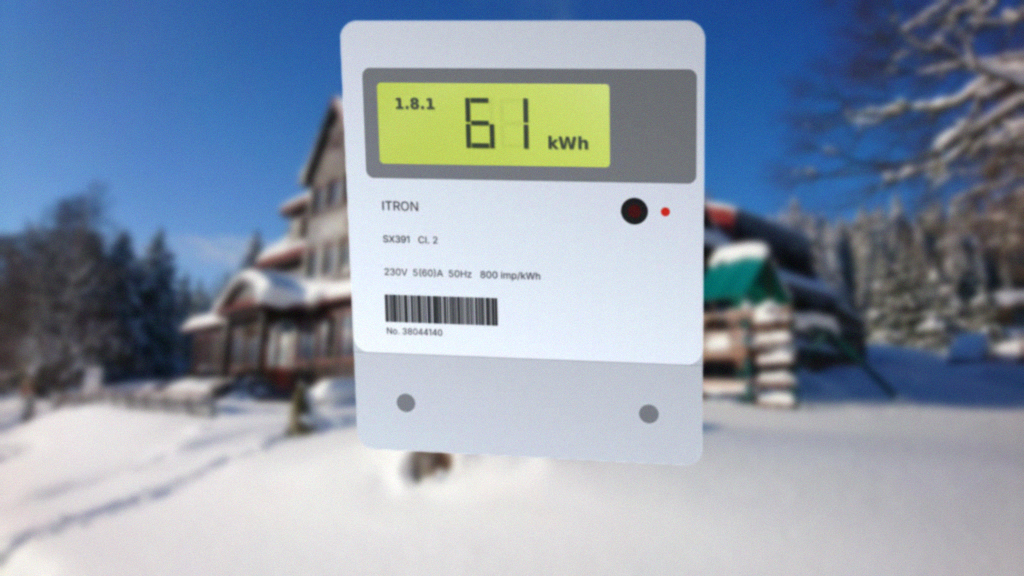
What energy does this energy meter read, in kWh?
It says 61 kWh
